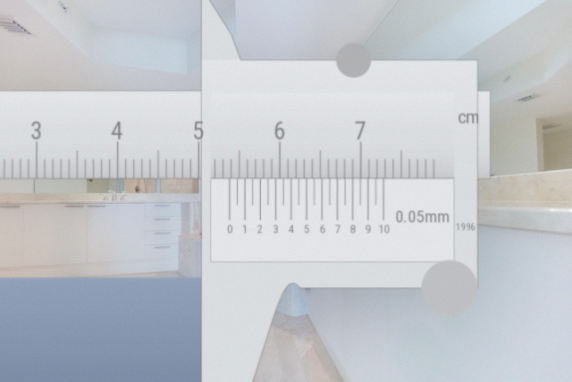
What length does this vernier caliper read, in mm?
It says 53.8 mm
